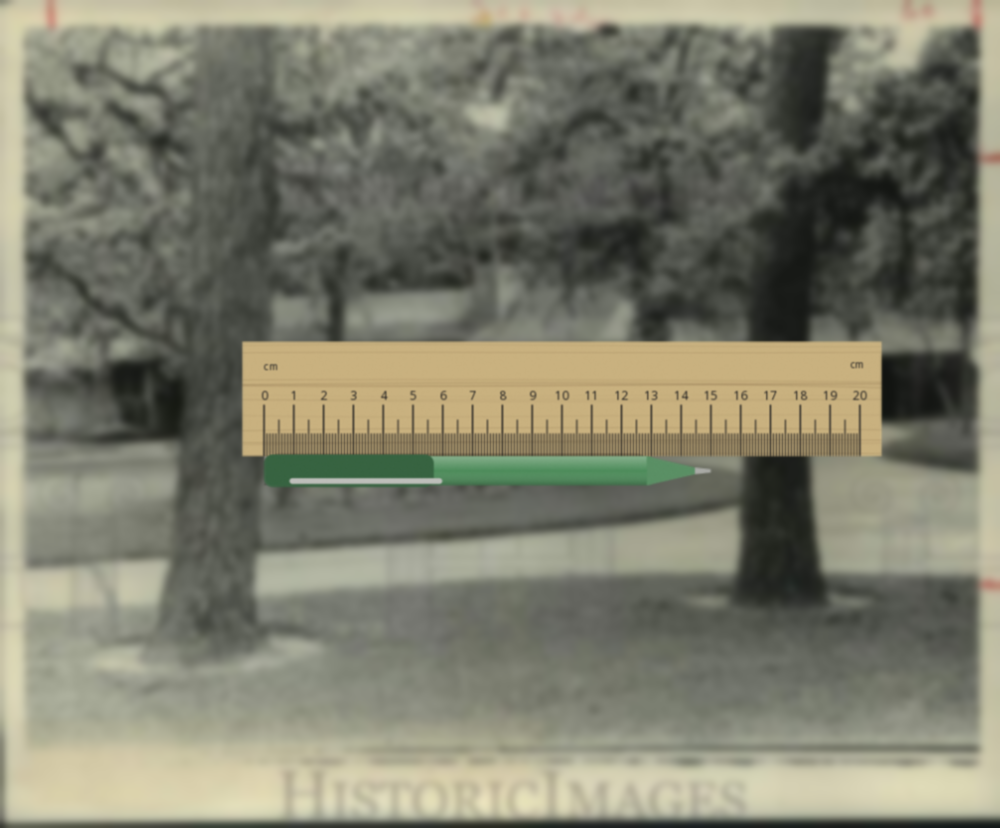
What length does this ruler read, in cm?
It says 15 cm
